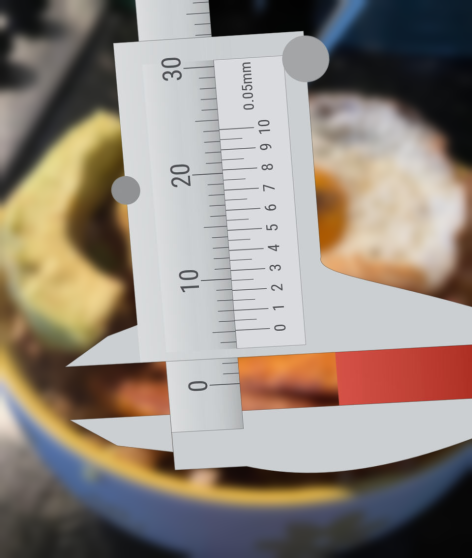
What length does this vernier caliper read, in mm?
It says 5.1 mm
